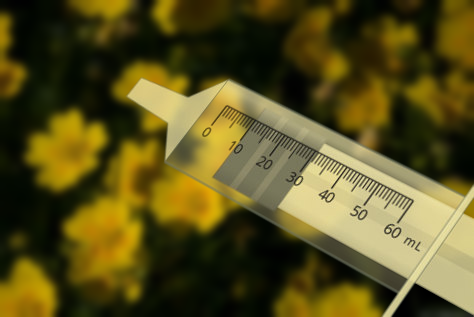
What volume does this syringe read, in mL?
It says 10 mL
